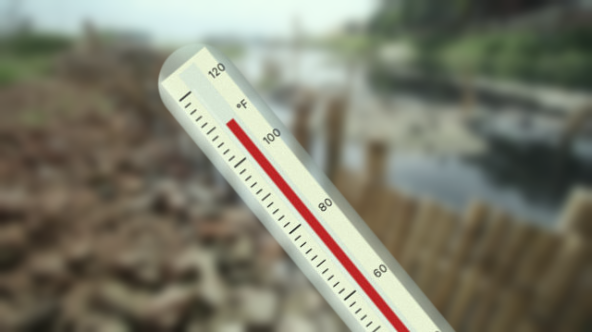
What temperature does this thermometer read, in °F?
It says 109 °F
